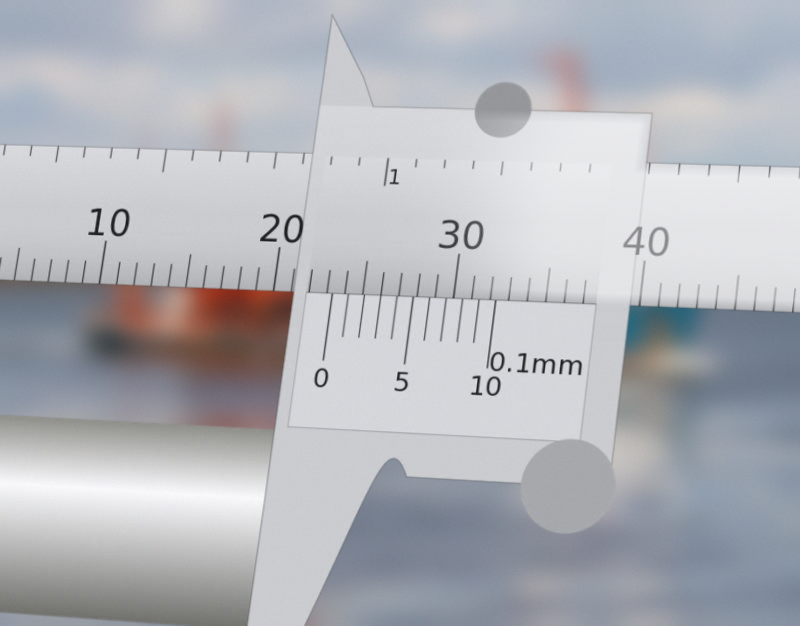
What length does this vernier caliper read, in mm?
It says 23.3 mm
